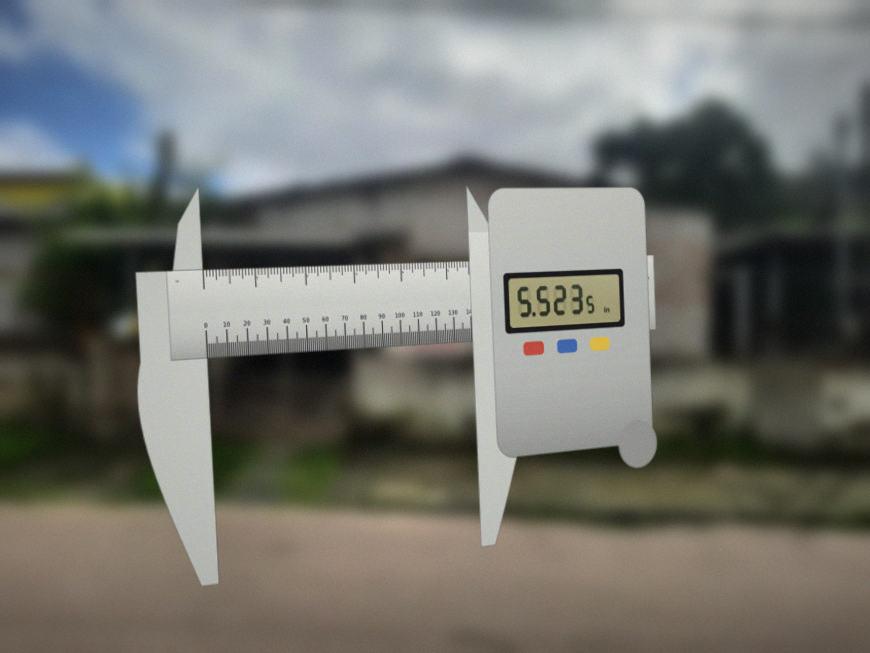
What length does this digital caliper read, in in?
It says 5.5235 in
